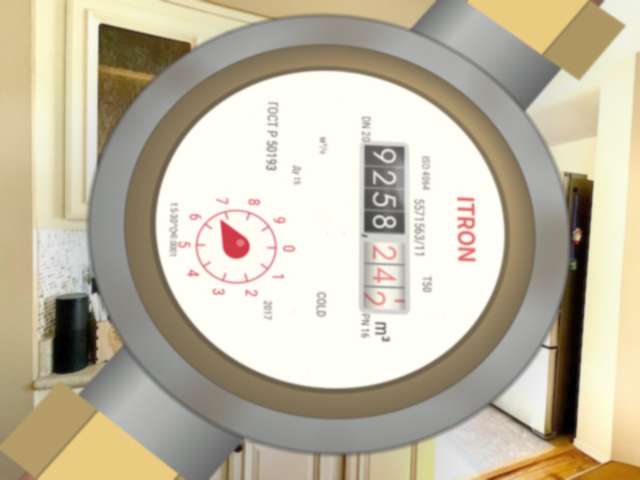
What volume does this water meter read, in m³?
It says 9258.2416 m³
